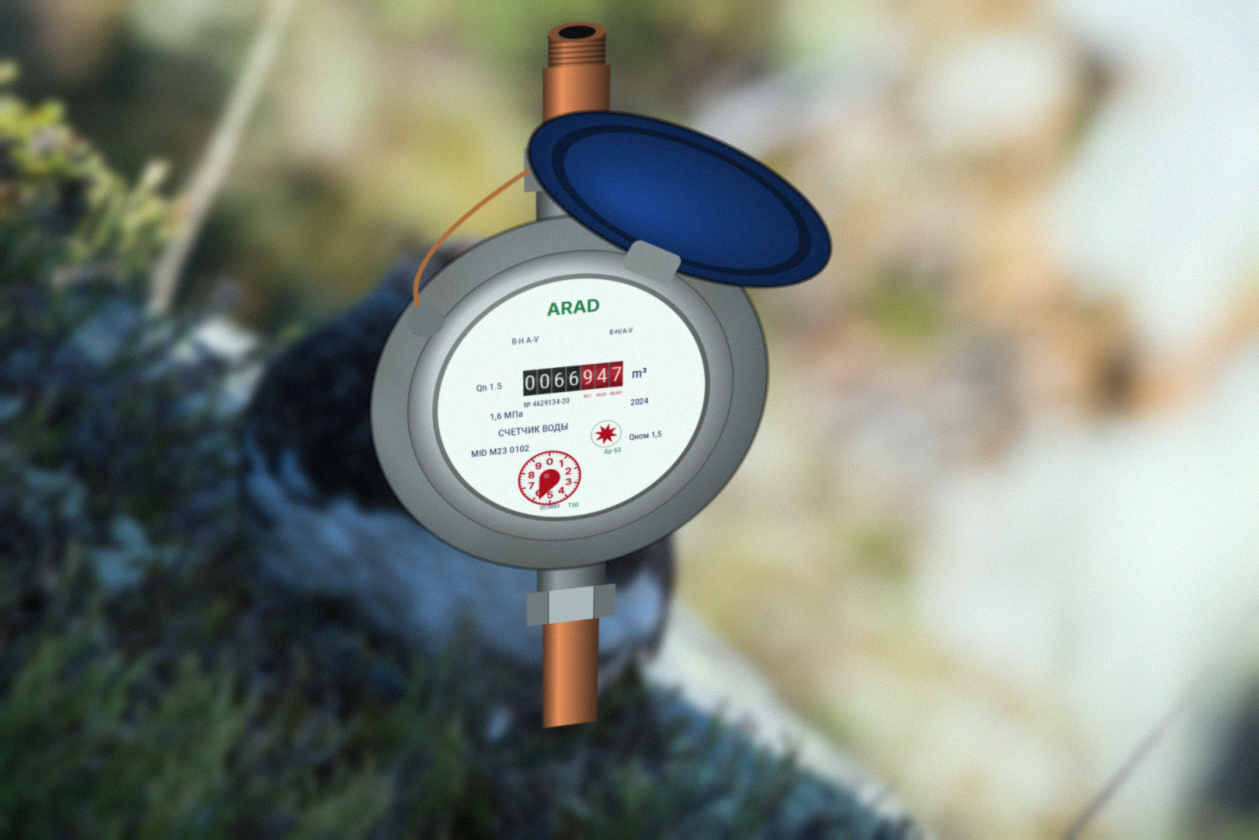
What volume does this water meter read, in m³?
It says 66.9475 m³
